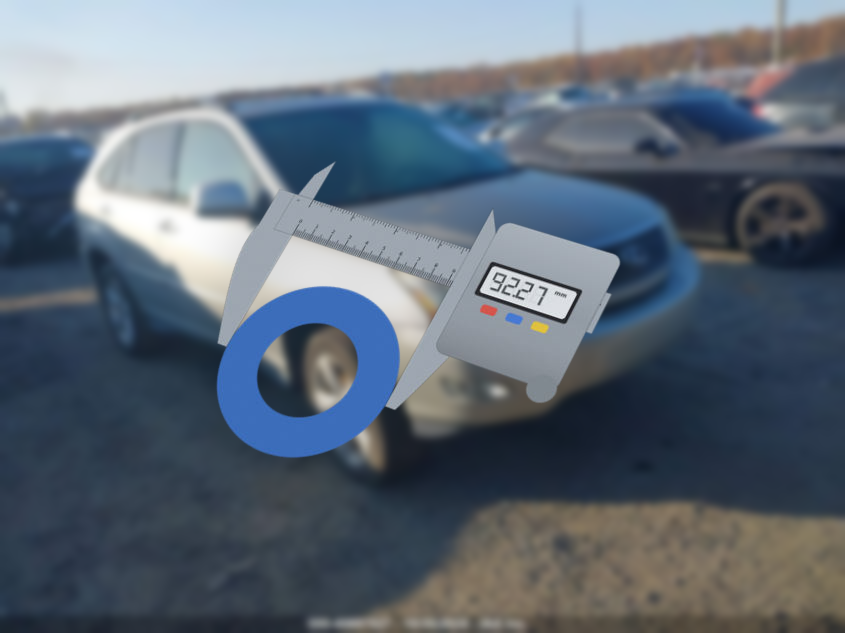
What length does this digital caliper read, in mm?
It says 92.27 mm
